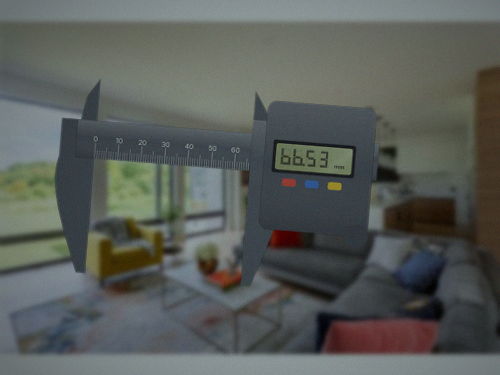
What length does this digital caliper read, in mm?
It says 66.53 mm
